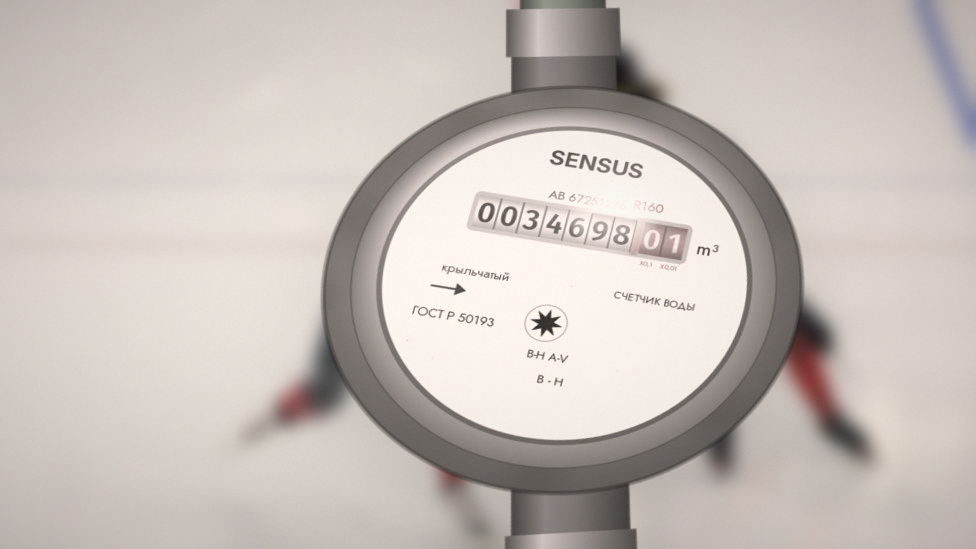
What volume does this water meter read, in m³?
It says 34698.01 m³
